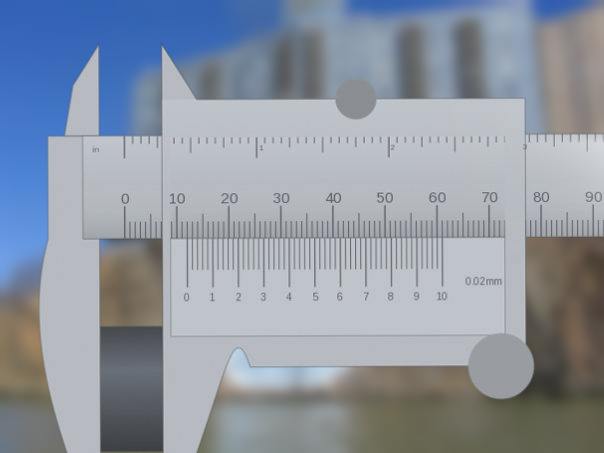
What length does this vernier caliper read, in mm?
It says 12.0 mm
